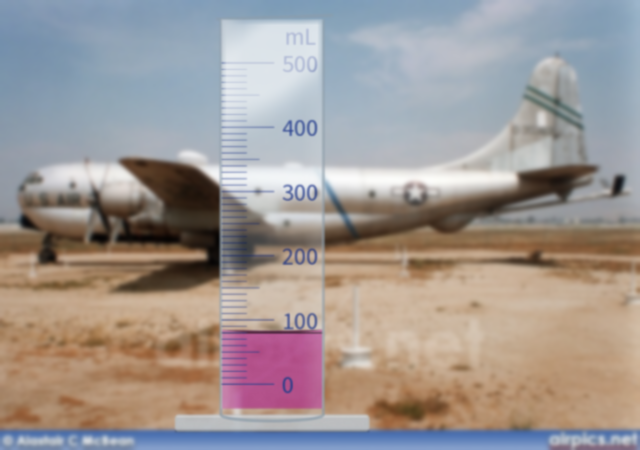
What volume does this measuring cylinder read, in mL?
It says 80 mL
